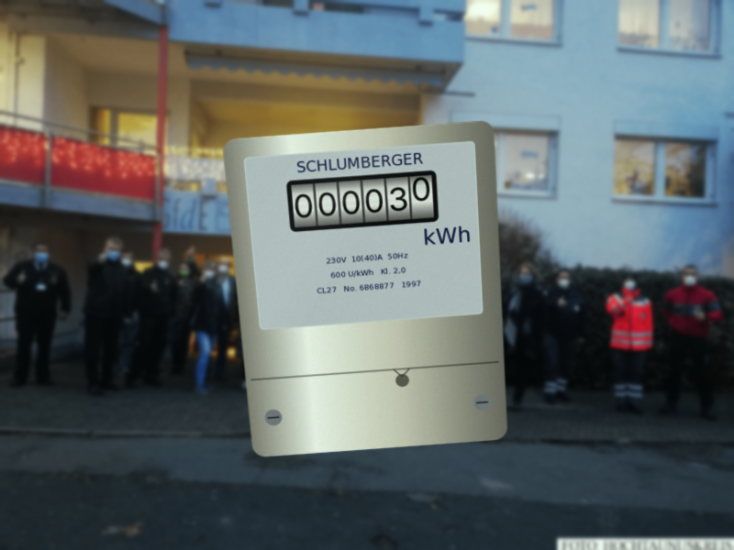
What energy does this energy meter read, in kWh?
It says 30 kWh
